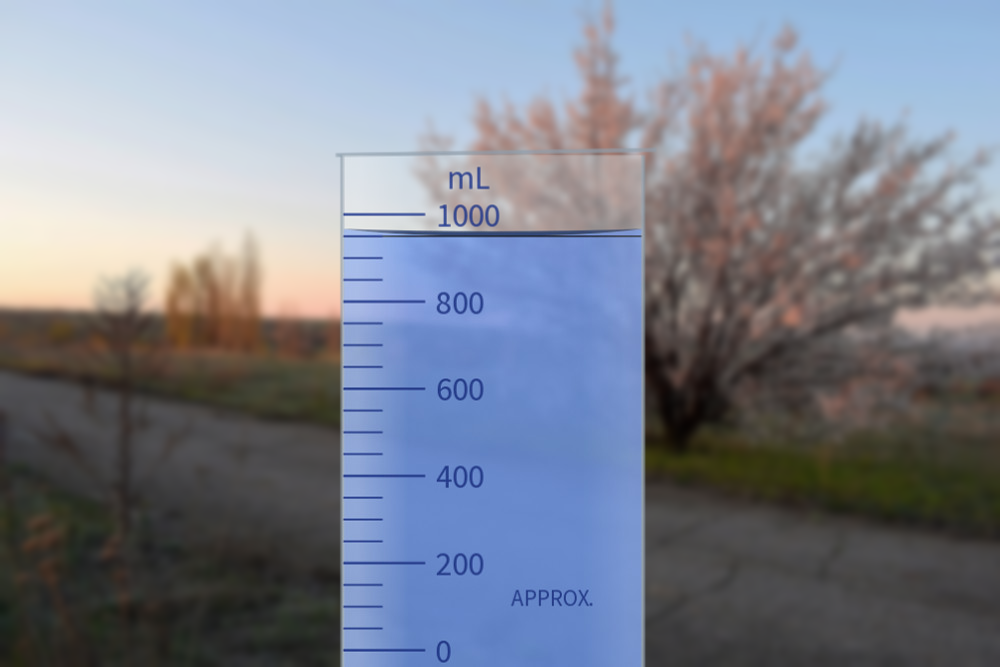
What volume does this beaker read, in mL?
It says 950 mL
